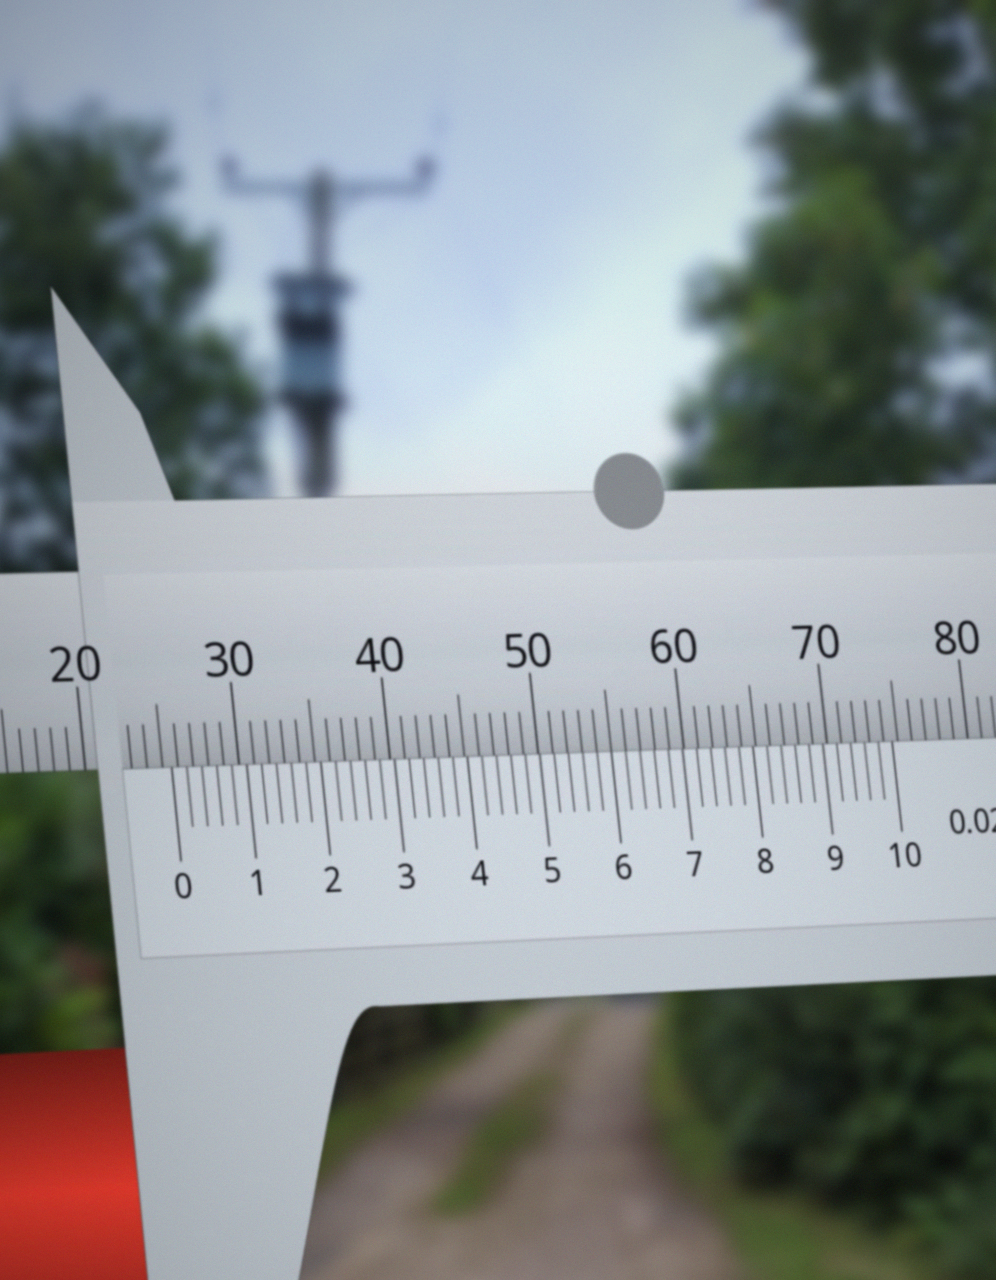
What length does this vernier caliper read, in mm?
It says 25.6 mm
